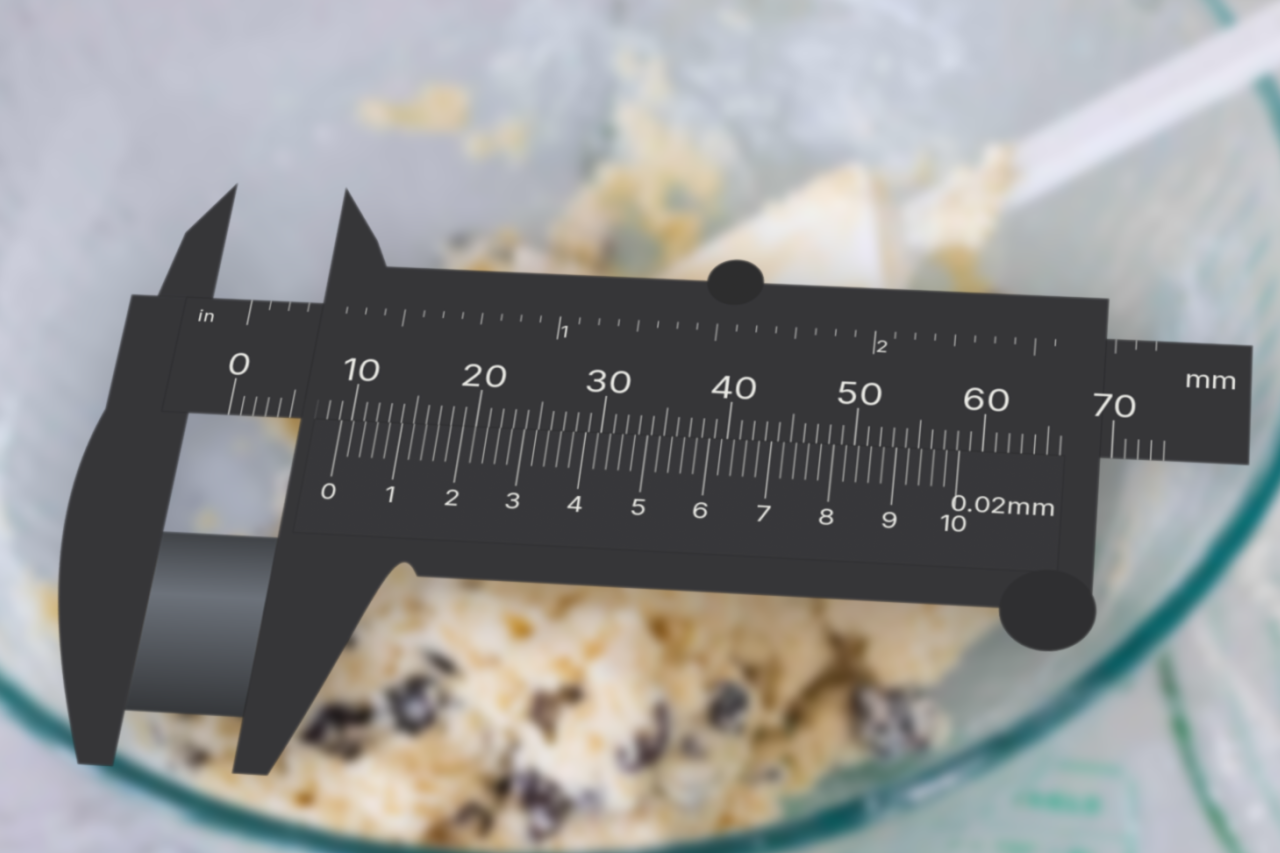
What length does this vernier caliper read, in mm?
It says 9.2 mm
